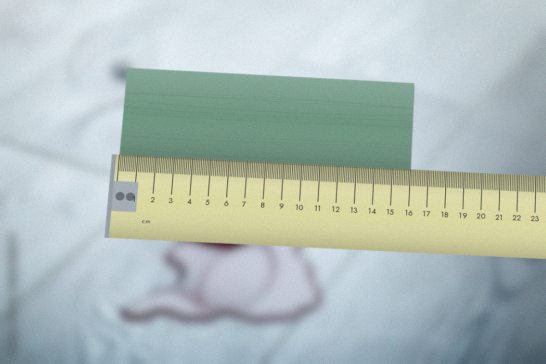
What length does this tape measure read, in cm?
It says 16 cm
